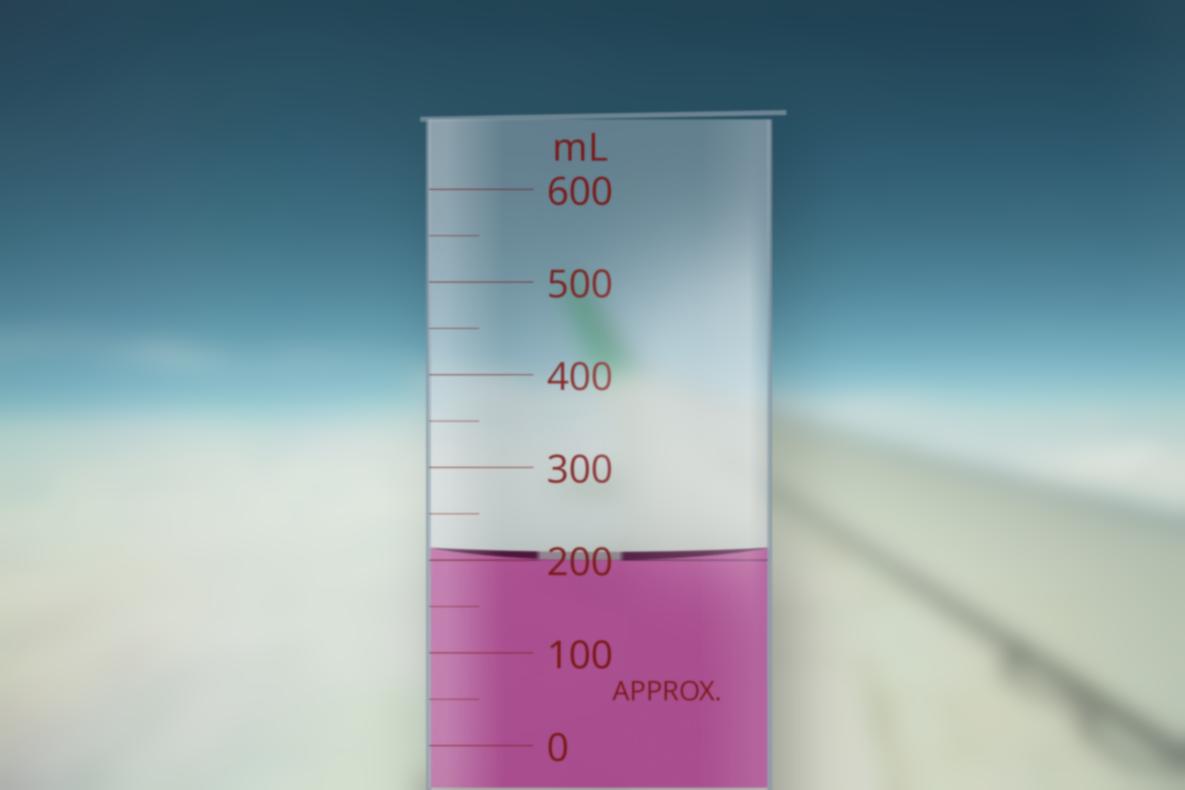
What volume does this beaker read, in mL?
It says 200 mL
